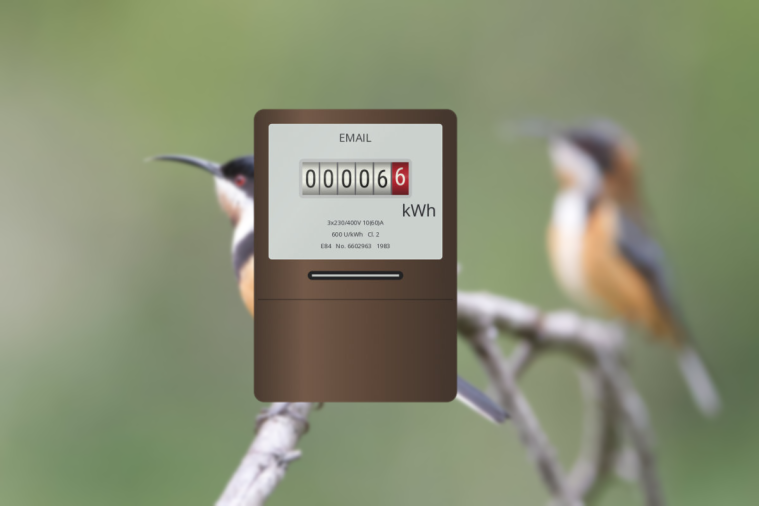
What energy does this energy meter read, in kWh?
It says 6.6 kWh
